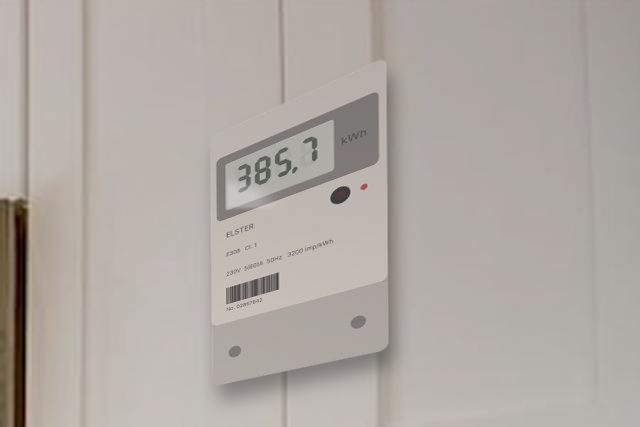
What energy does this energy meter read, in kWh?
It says 385.7 kWh
